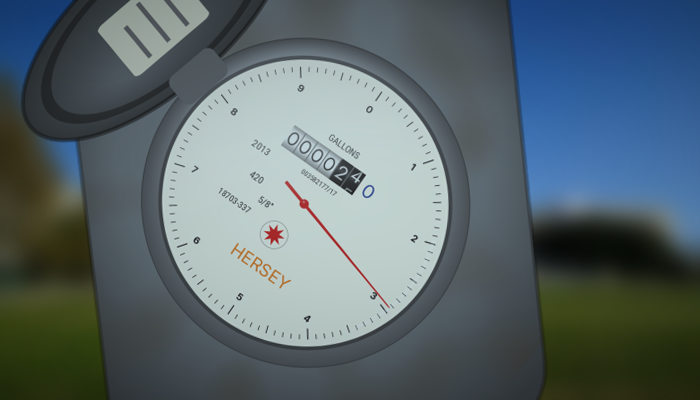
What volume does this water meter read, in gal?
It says 242.9 gal
